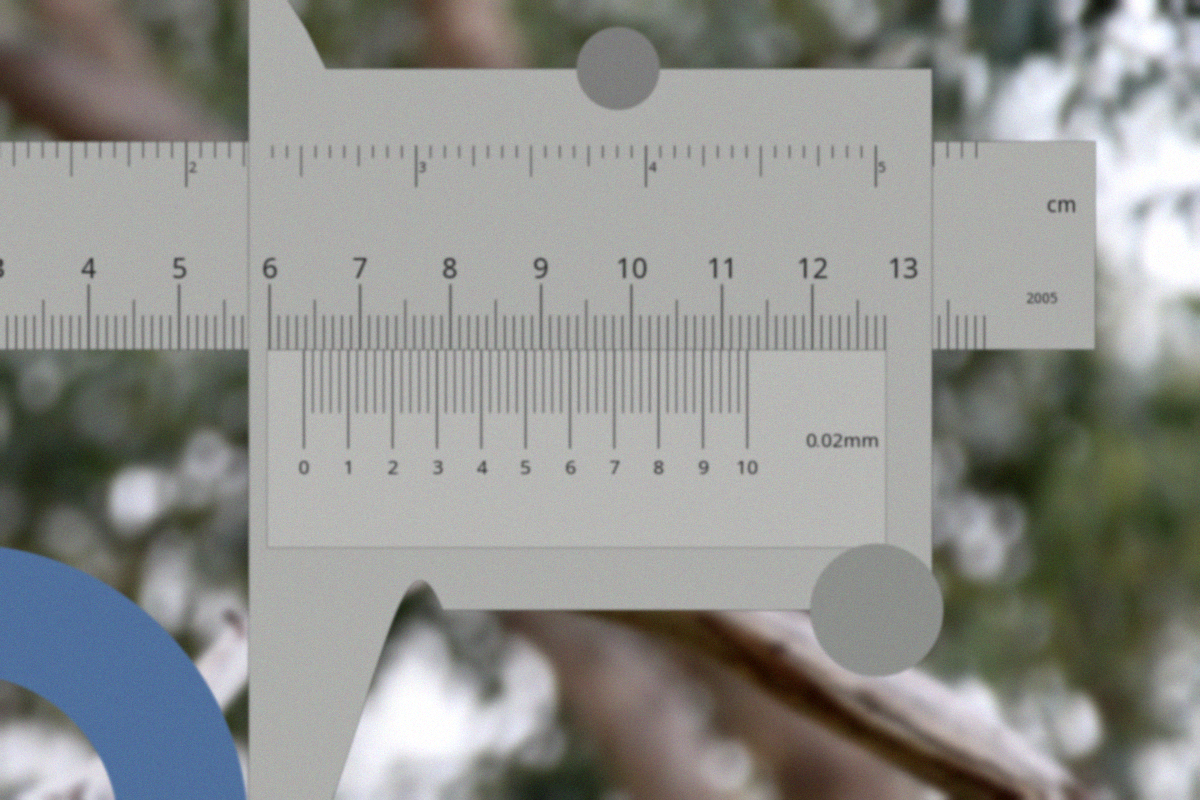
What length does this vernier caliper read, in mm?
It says 63.8 mm
